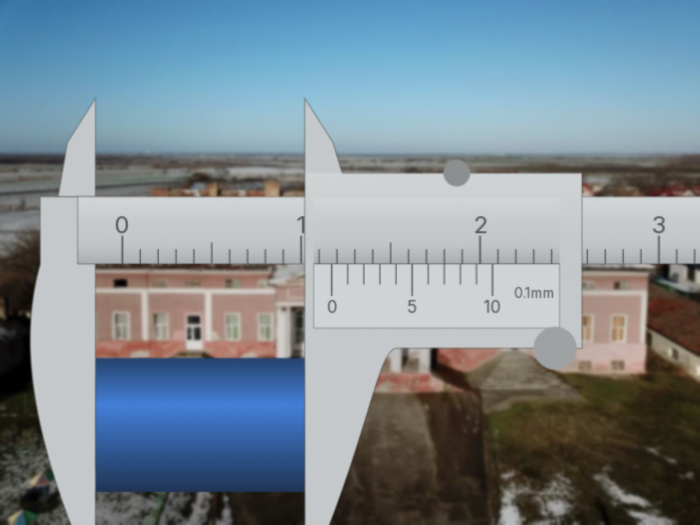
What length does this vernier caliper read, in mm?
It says 11.7 mm
